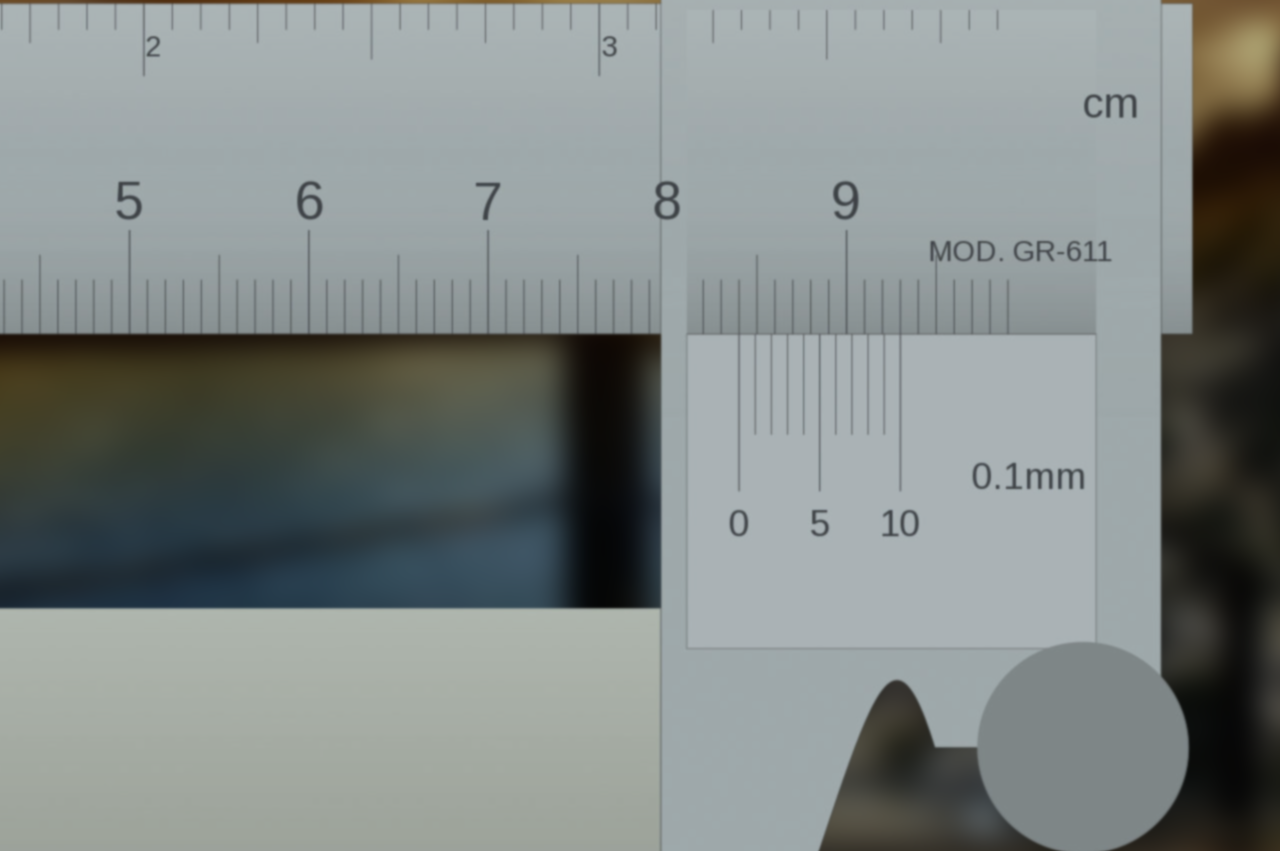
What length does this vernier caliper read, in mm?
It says 84.0 mm
